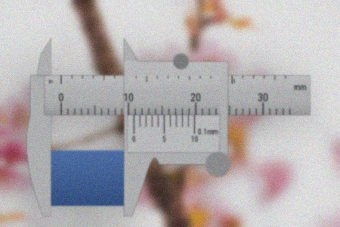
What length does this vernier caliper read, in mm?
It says 10.8 mm
